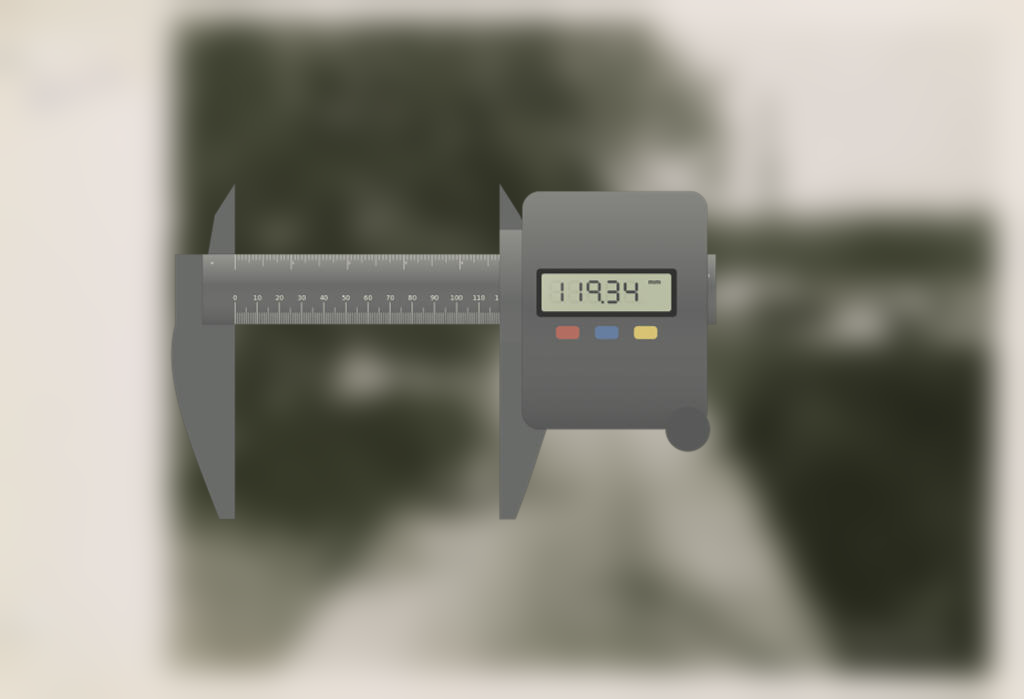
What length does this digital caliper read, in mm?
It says 119.34 mm
